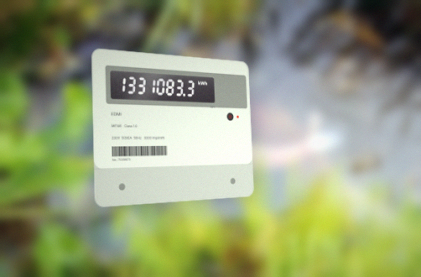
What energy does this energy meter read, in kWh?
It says 1331083.3 kWh
